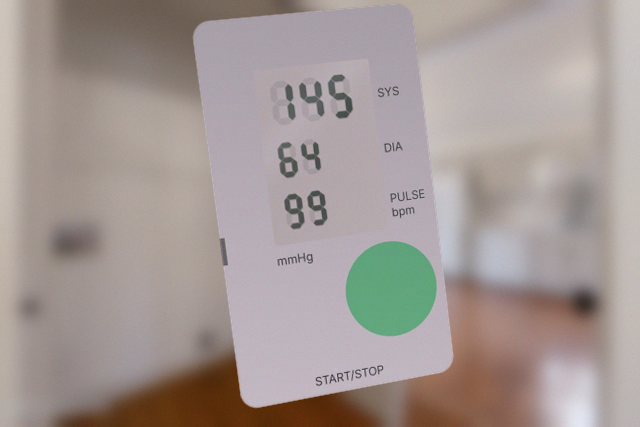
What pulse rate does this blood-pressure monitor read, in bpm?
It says 99 bpm
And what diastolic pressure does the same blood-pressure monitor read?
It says 64 mmHg
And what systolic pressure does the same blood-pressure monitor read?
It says 145 mmHg
